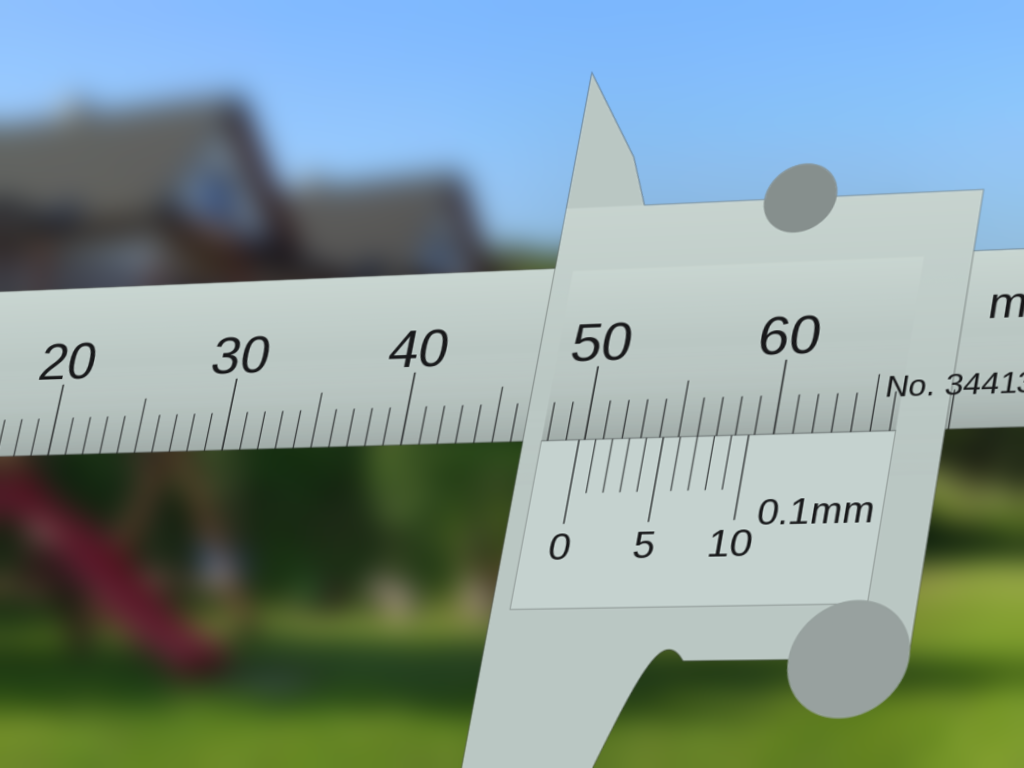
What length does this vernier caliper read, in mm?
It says 49.7 mm
